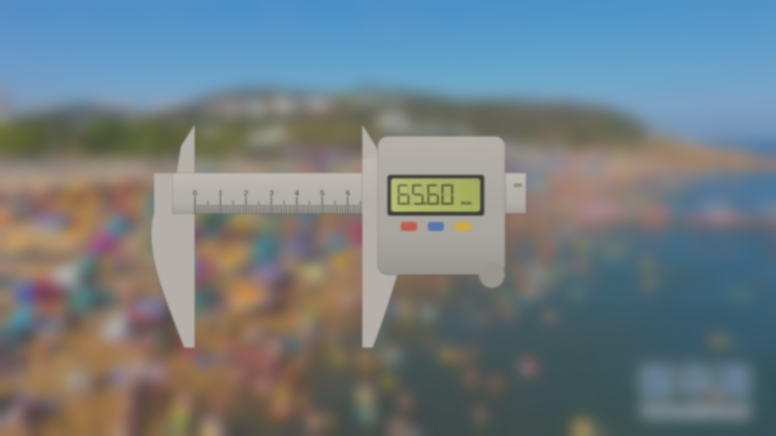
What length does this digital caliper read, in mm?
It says 65.60 mm
